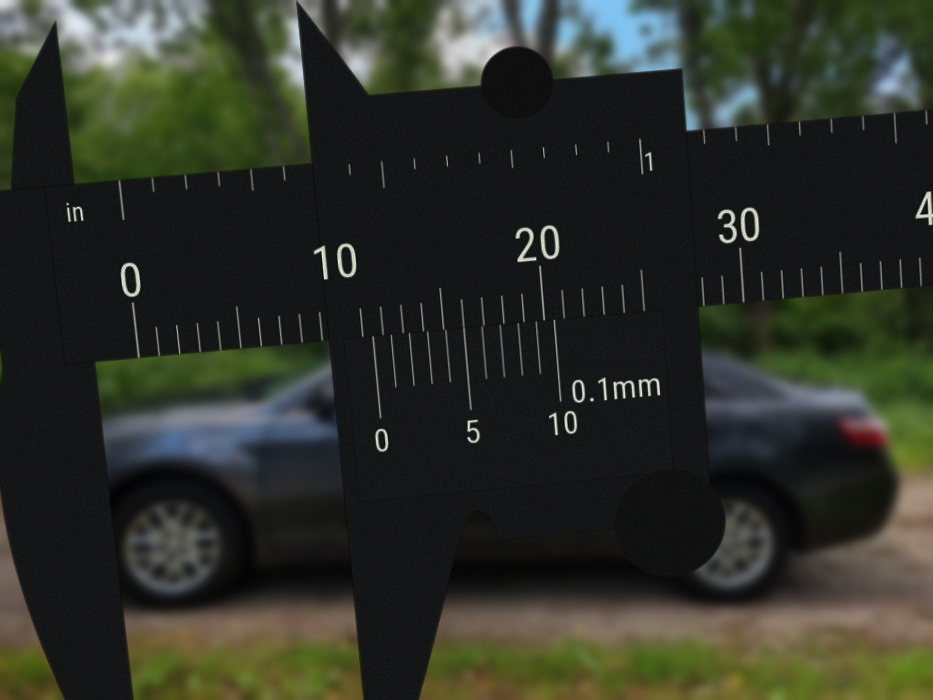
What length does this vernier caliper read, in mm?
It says 11.5 mm
